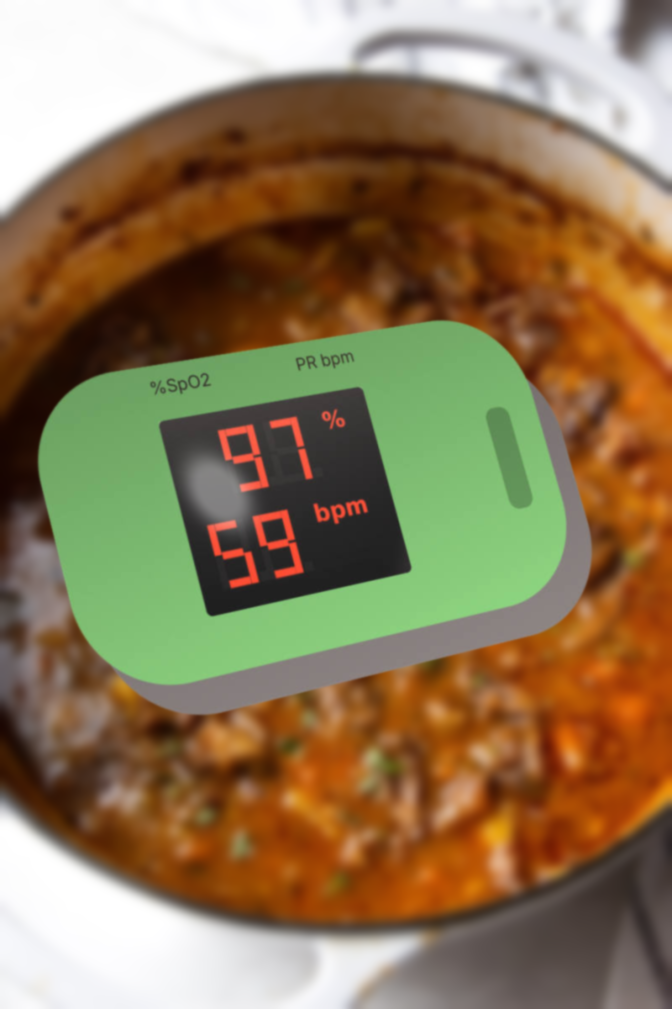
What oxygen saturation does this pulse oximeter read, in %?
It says 97 %
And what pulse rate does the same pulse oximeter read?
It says 59 bpm
